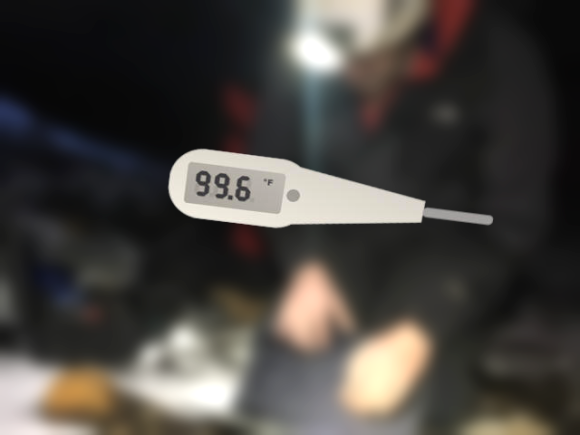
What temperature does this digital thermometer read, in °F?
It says 99.6 °F
